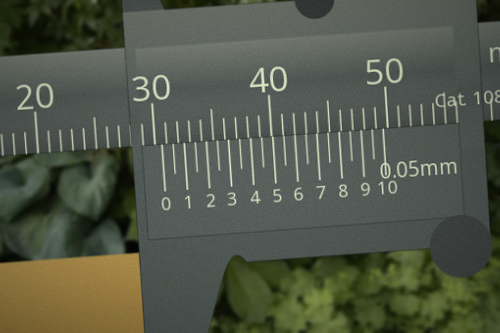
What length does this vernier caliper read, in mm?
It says 30.6 mm
